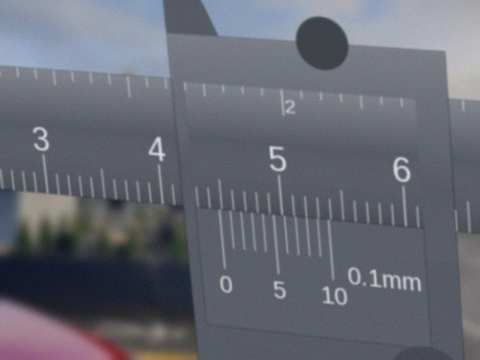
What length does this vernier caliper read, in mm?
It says 44.8 mm
